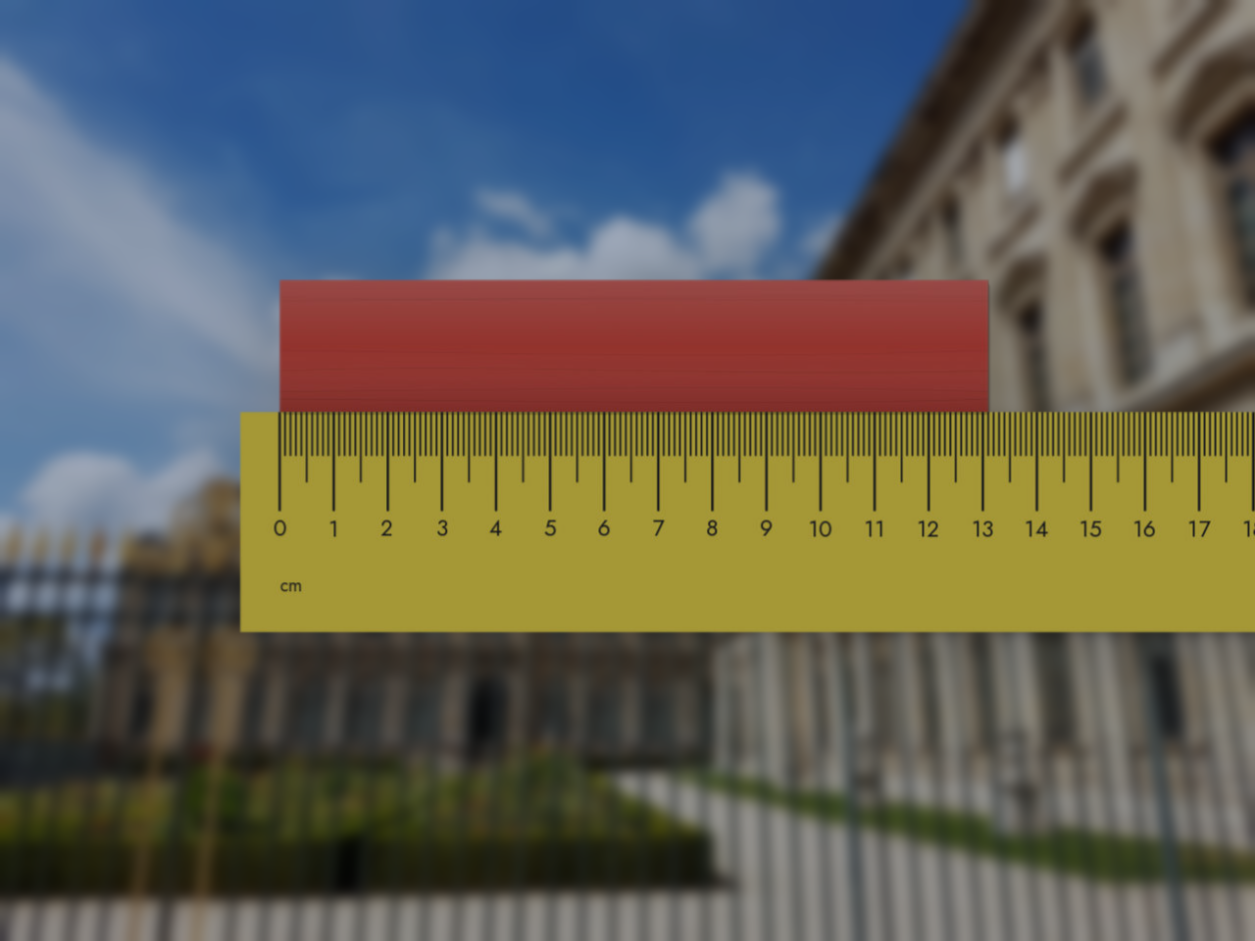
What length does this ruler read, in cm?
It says 13.1 cm
